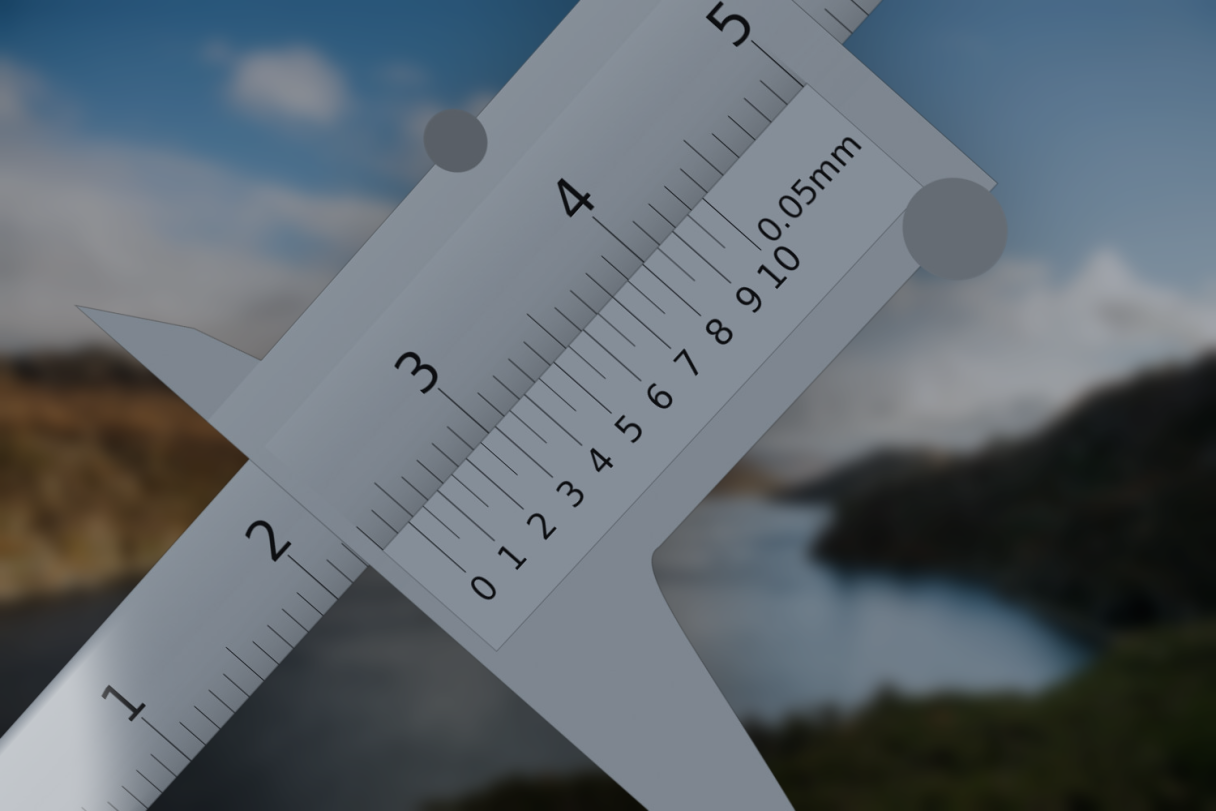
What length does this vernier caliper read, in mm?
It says 24.70 mm
